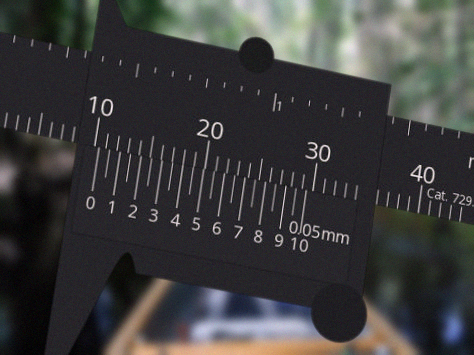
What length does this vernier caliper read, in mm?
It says 10.4 mm
